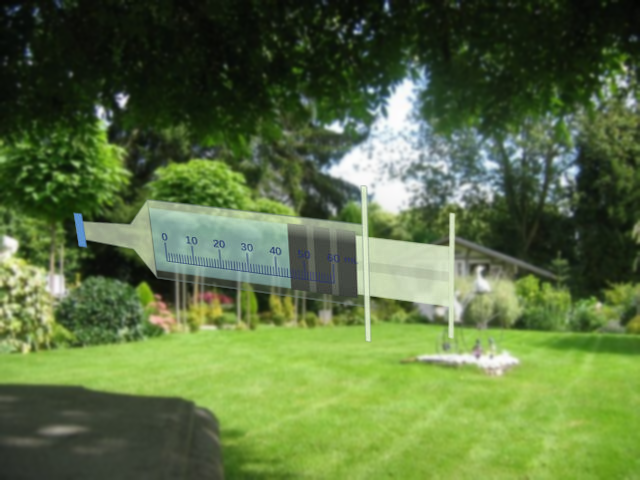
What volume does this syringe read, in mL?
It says 45 mL
